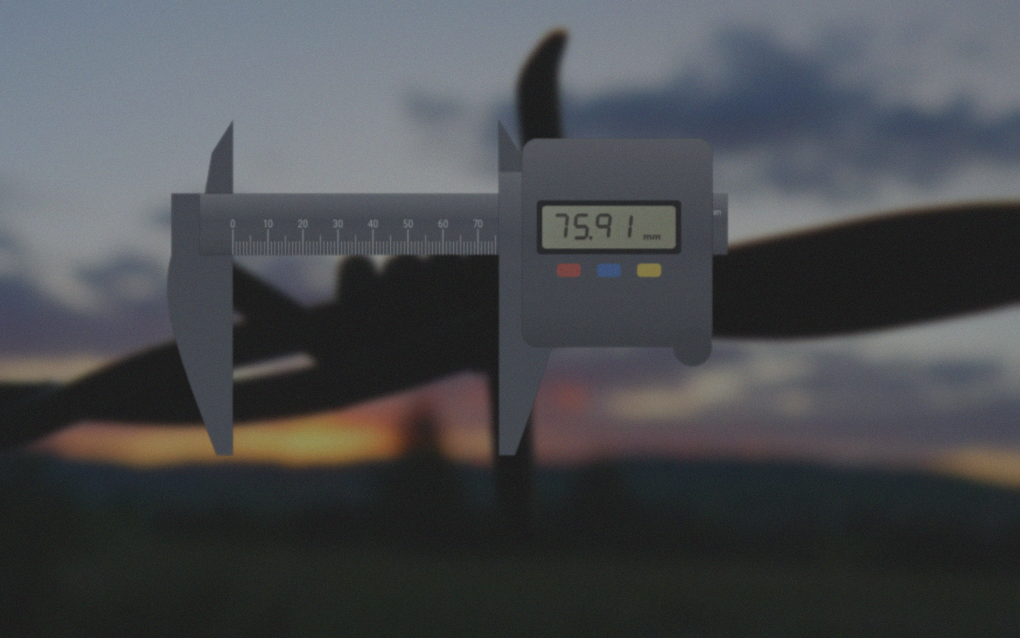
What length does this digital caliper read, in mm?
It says 75.91 mm
